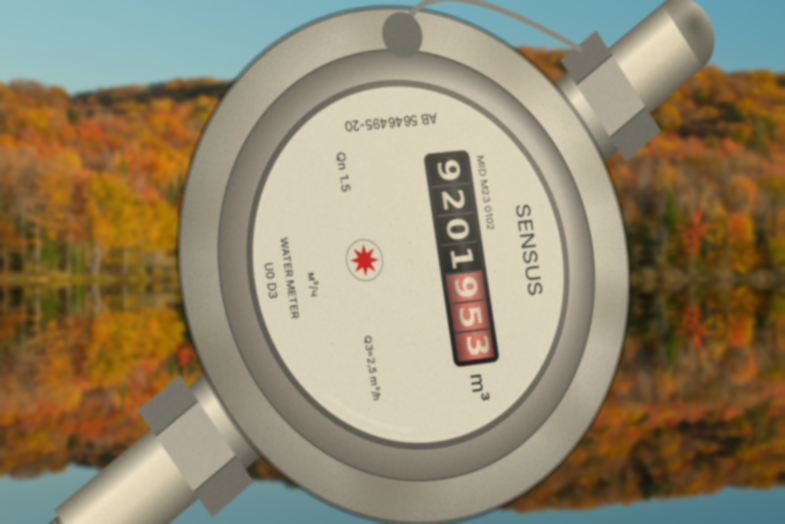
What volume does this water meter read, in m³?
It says 9201.953 m³
